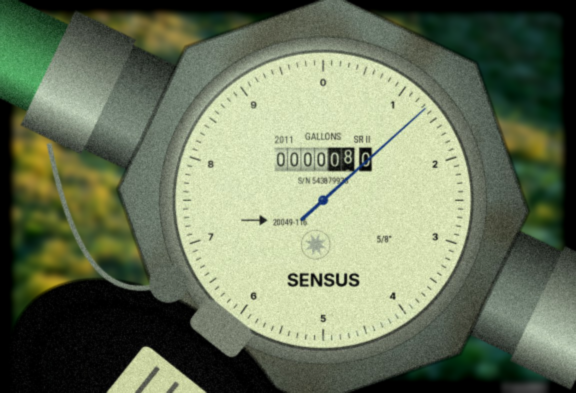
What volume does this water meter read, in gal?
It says 81.3 gal
